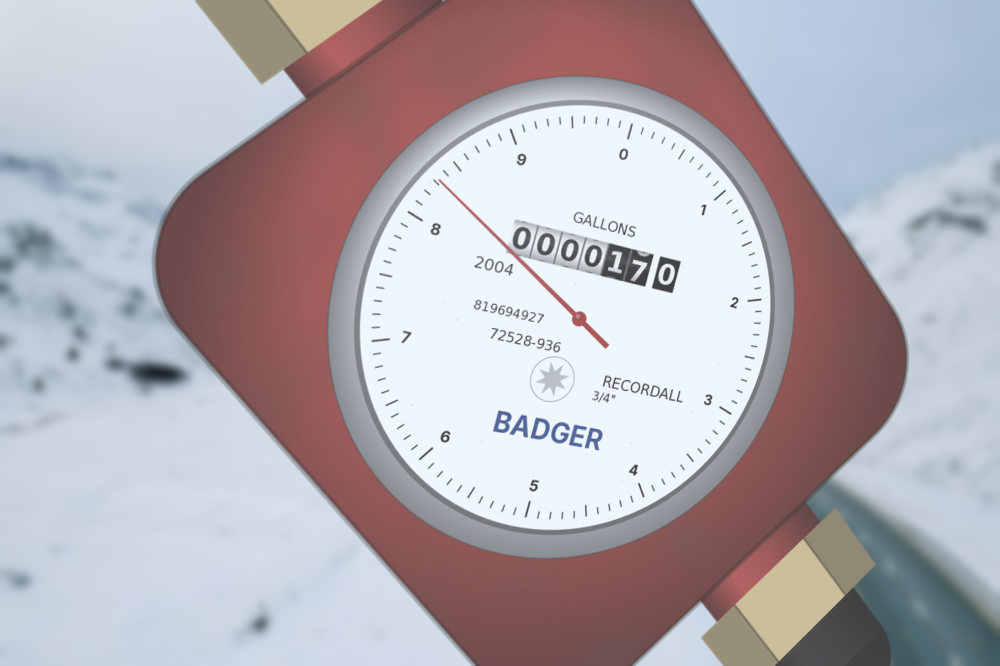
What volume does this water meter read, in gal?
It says 168.3 gal
